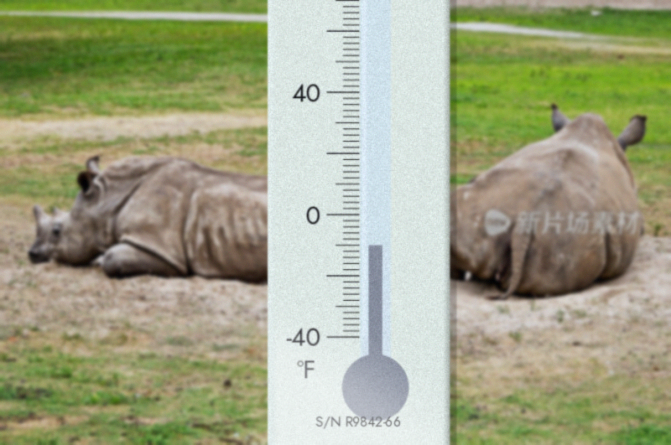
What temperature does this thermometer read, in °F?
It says -10 °F
